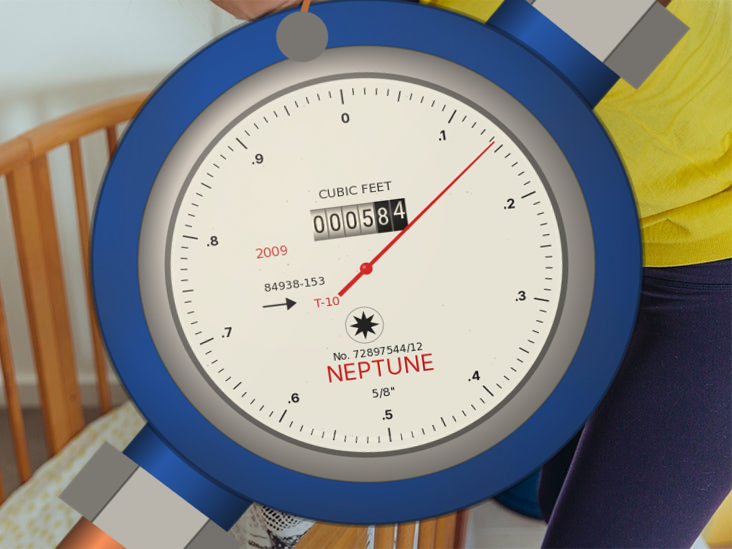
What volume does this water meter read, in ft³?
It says 584.14 ft³
